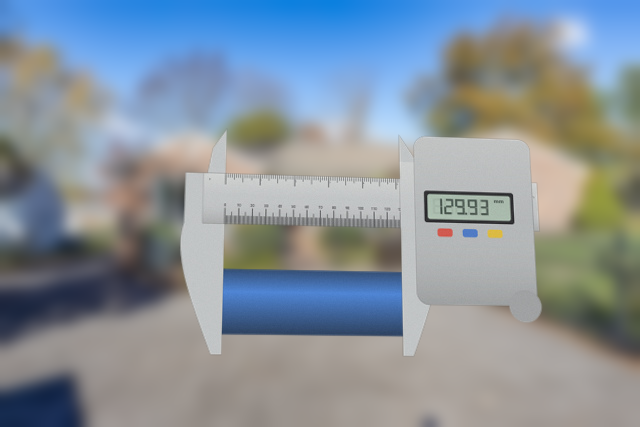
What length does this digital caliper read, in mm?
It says 129.93 mm
